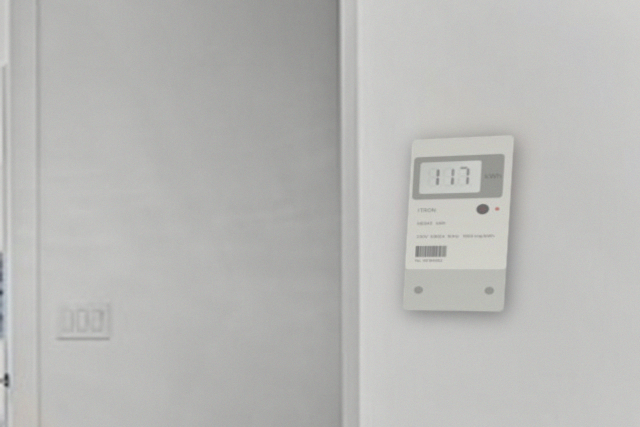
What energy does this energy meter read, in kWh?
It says 117 kWh
